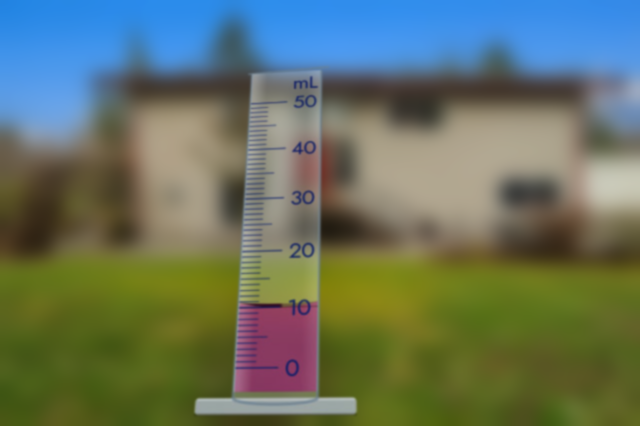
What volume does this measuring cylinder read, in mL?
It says 10 mL
